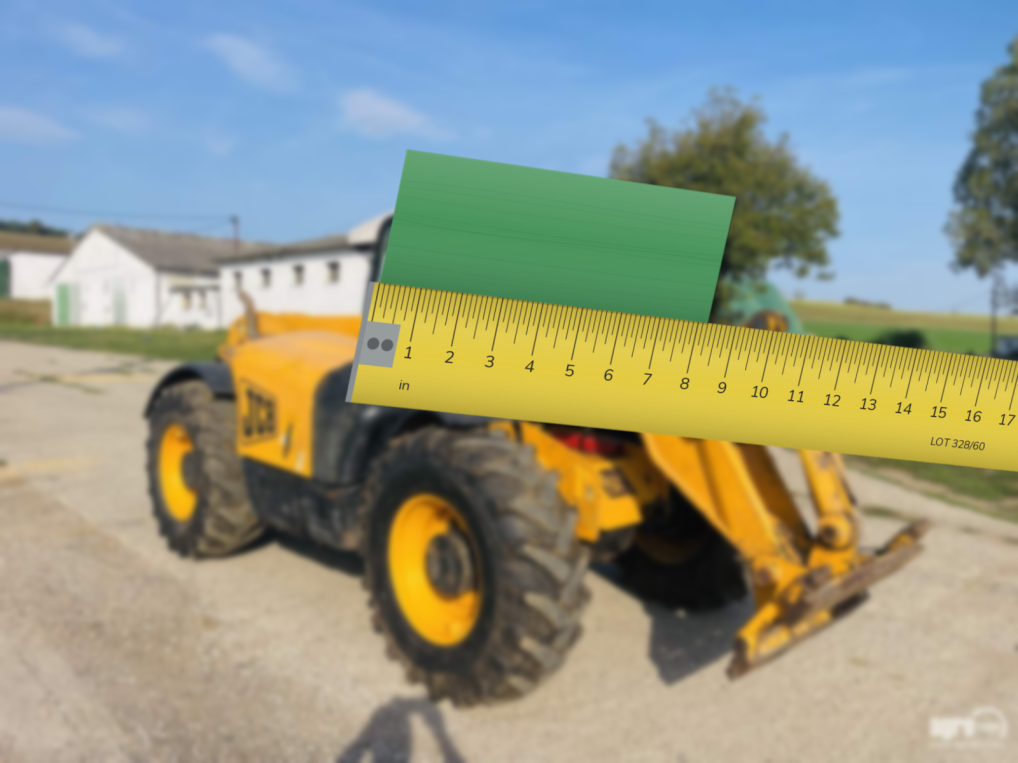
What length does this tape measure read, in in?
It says 8.25 in
